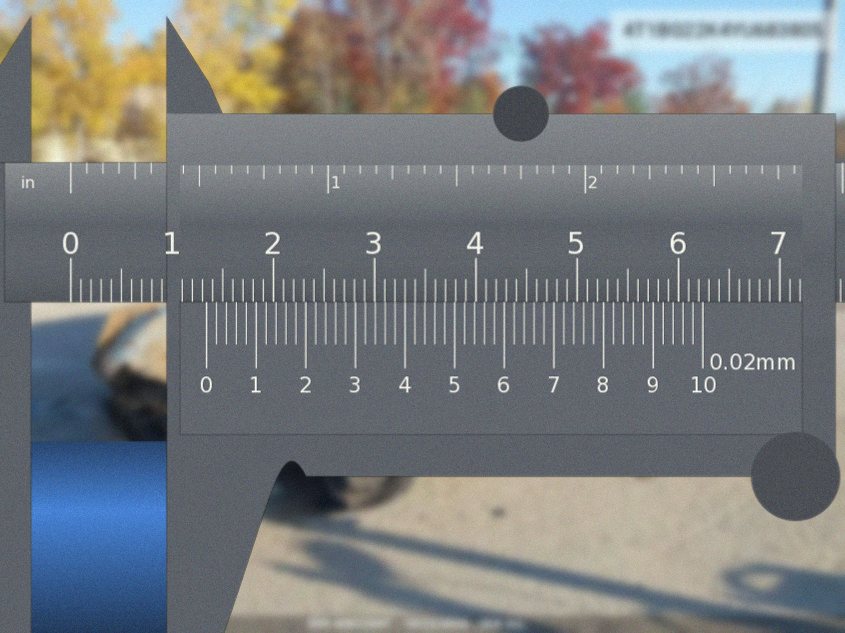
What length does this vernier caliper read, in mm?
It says 13.4 mm
